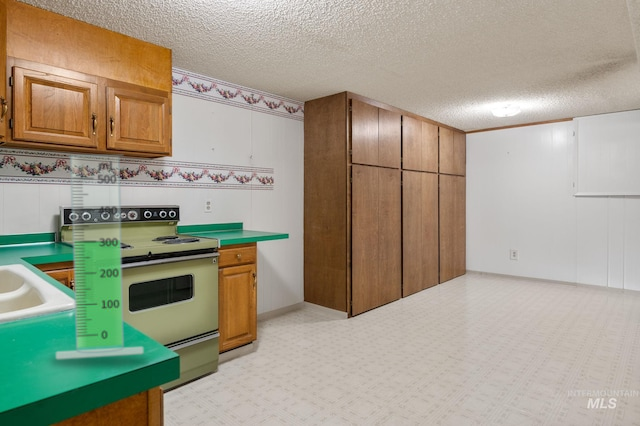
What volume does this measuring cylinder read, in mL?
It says 300 mL
